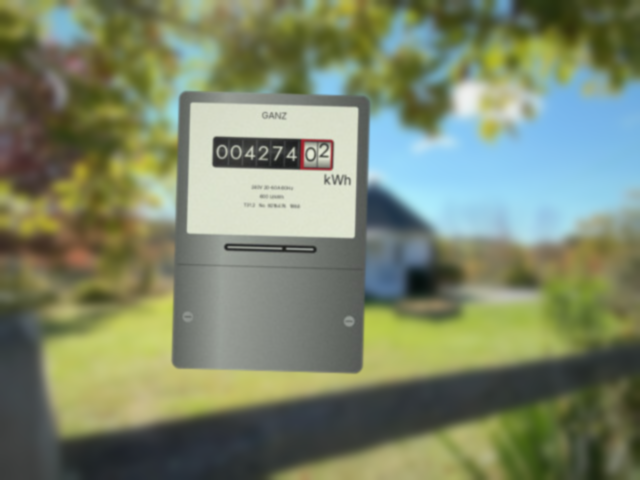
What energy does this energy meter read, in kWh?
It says 4274.02 kWh
